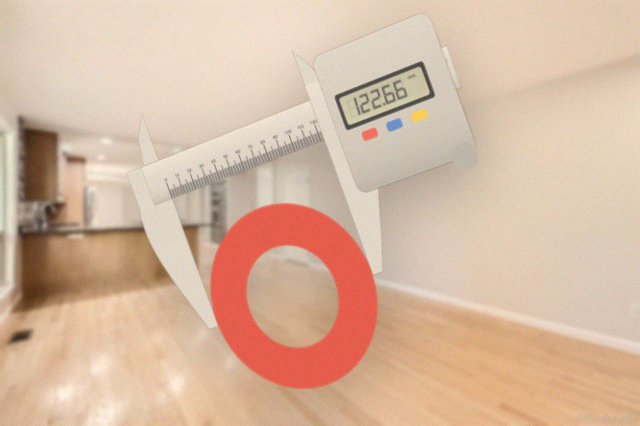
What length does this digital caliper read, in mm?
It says 122.66 mm
